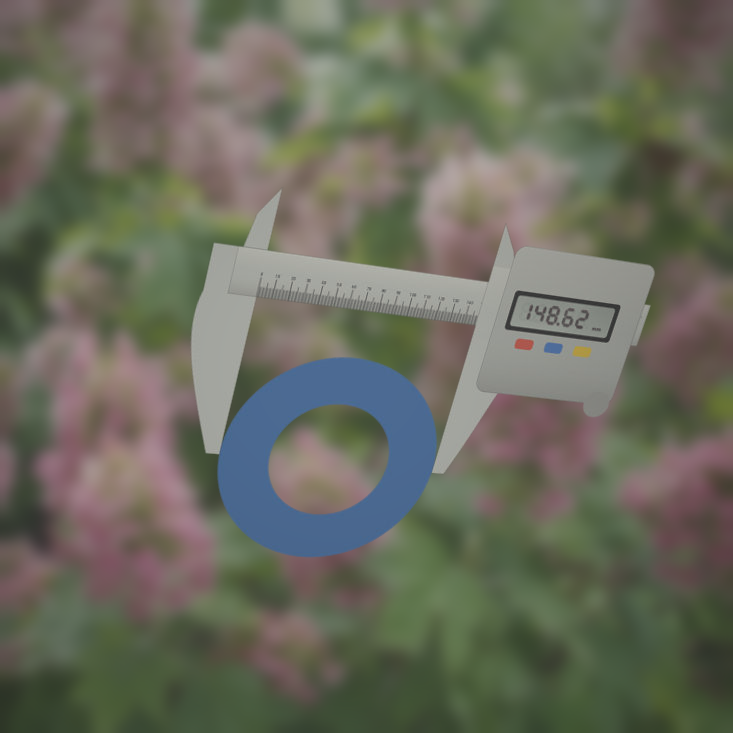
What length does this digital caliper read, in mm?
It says 148.62 mm
